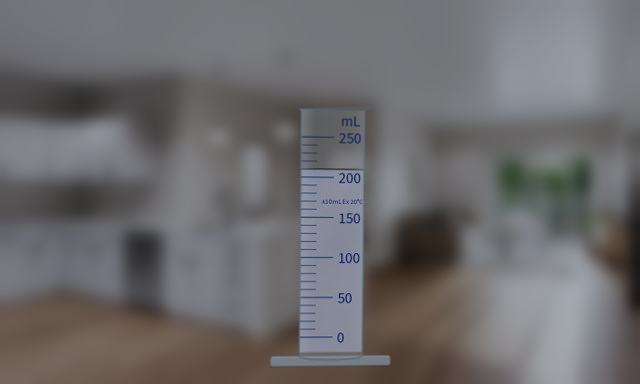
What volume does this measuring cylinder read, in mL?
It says 210 mL
